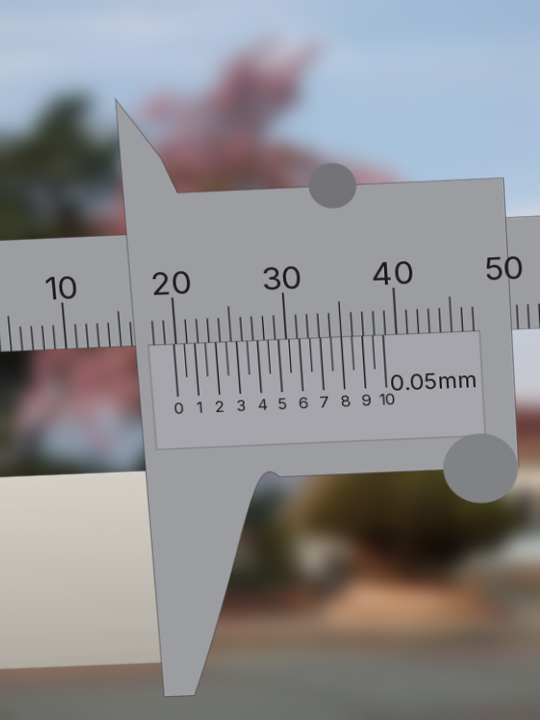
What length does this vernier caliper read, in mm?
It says 19.8 mm
